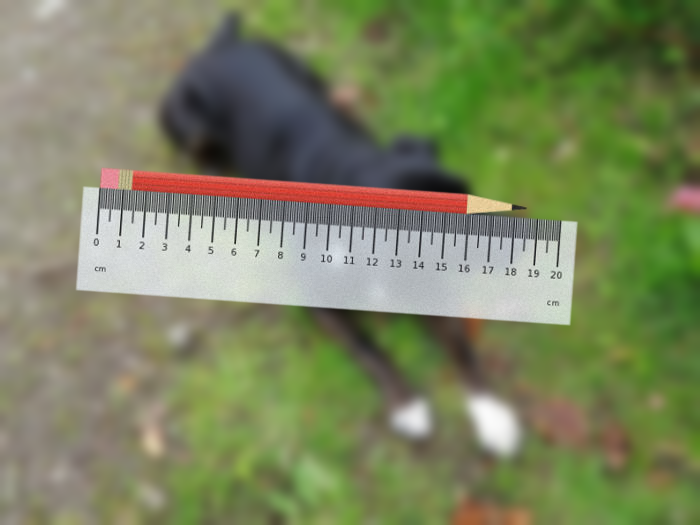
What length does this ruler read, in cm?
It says 18.5 cm
